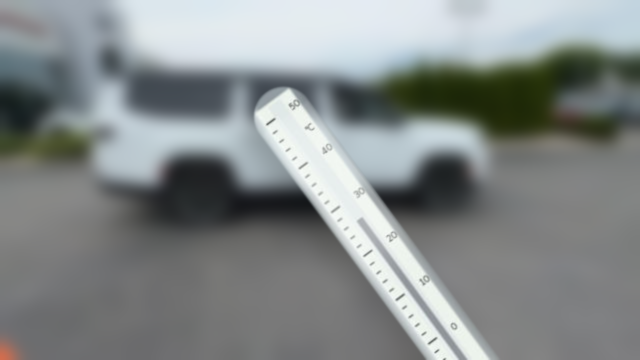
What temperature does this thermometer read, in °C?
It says 26 °C
